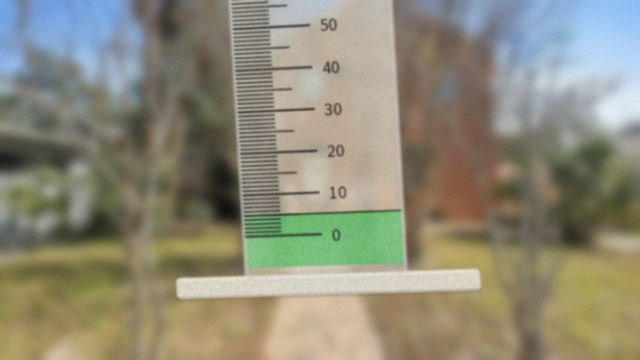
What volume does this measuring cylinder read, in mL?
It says 5 mL
